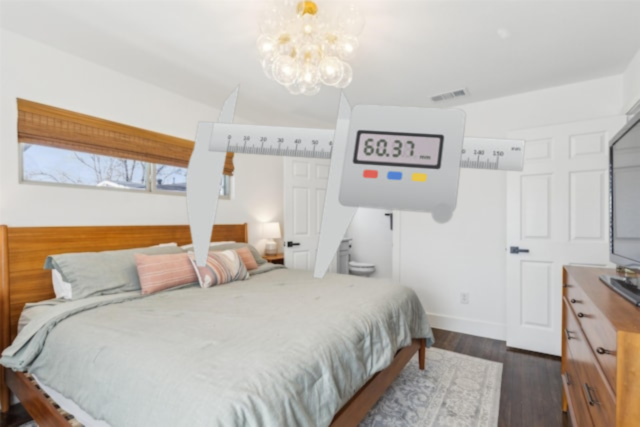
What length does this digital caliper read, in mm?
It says 60.37 mm
